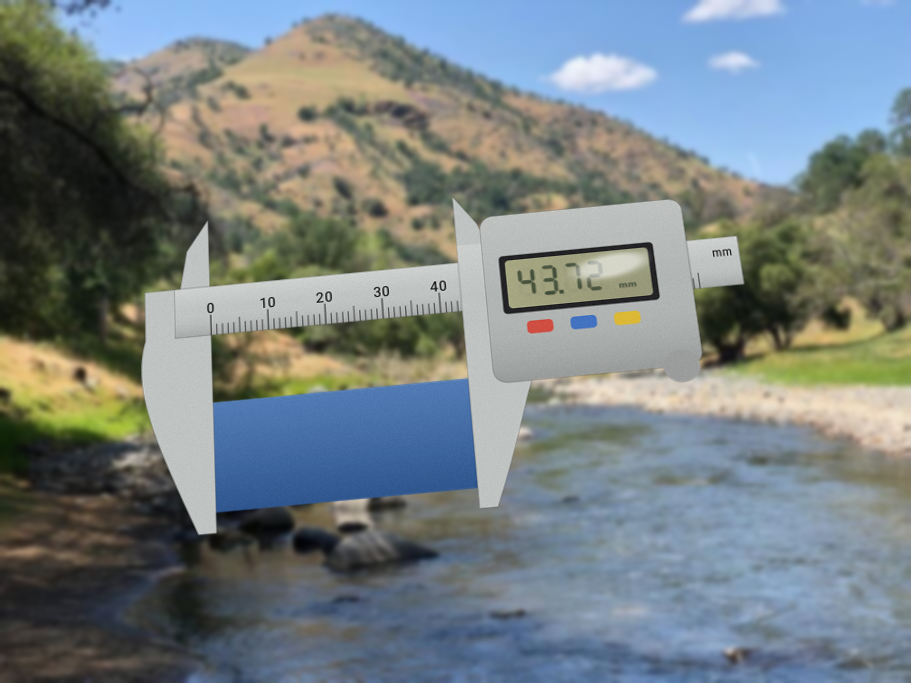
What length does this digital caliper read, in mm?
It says 43.72 mm
